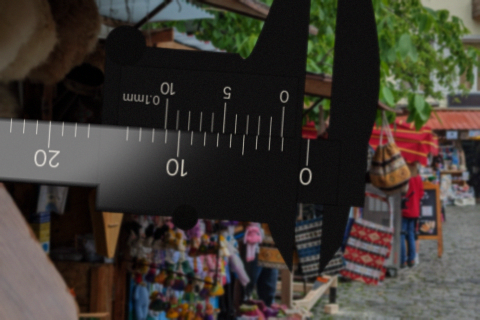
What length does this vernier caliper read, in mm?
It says 2.1 mm
